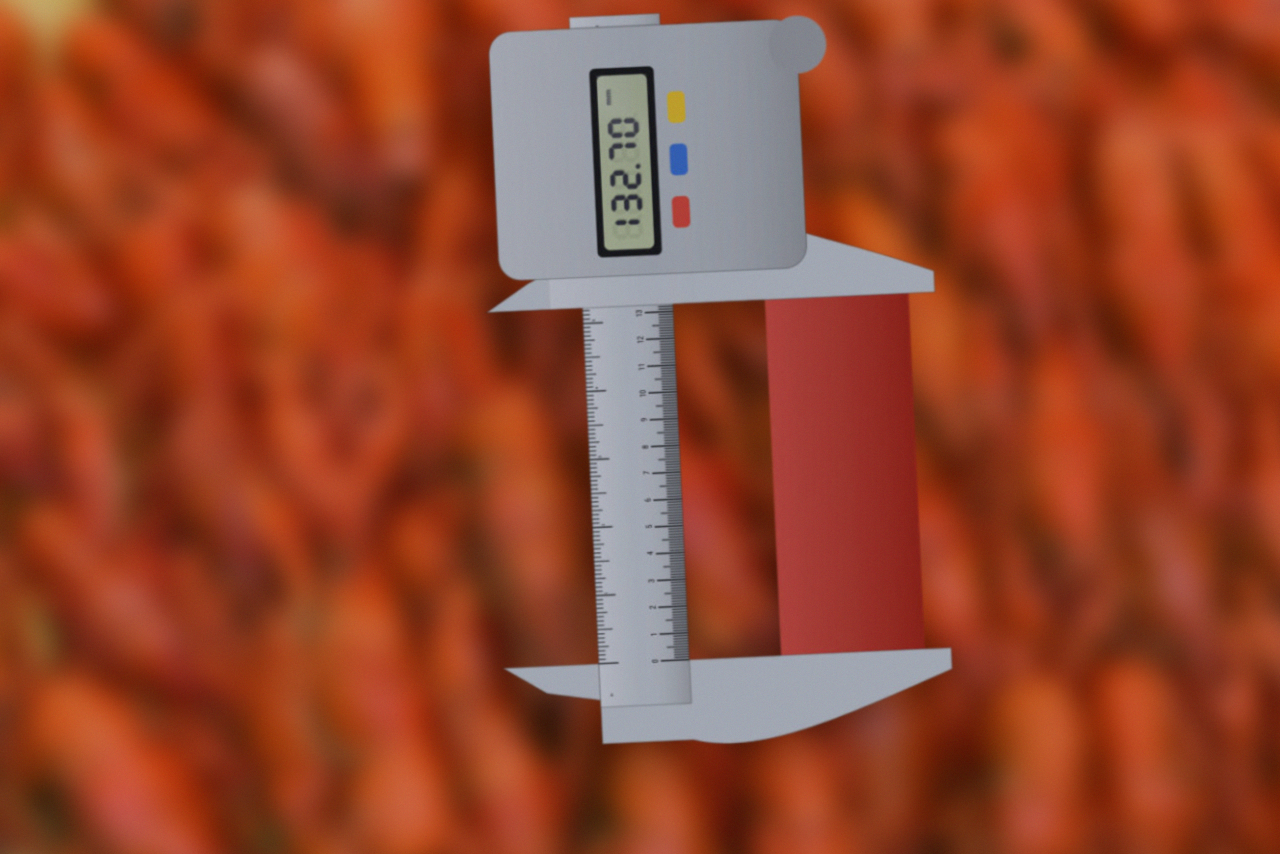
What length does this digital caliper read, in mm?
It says 132.70 mm
